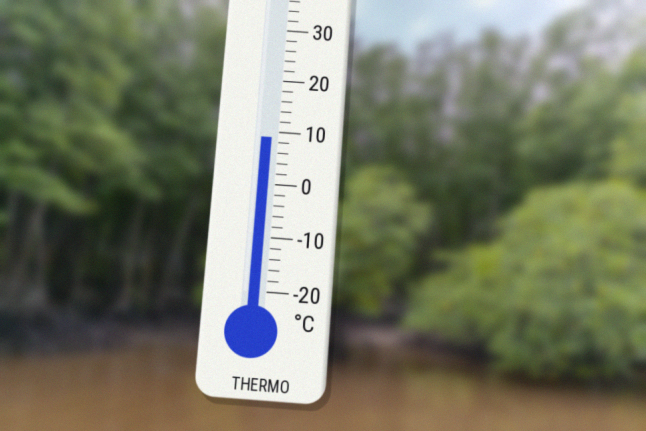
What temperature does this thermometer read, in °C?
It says 9 °C
